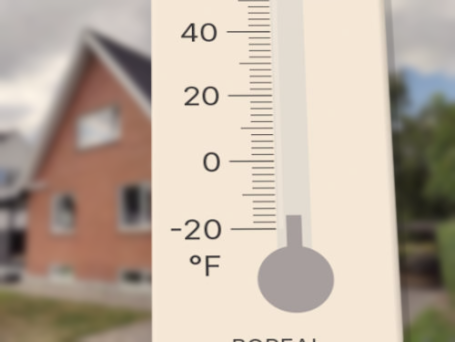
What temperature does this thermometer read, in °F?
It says -16 °F
